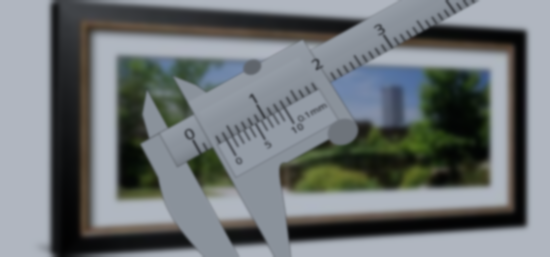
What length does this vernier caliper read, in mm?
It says 4.0 mm
